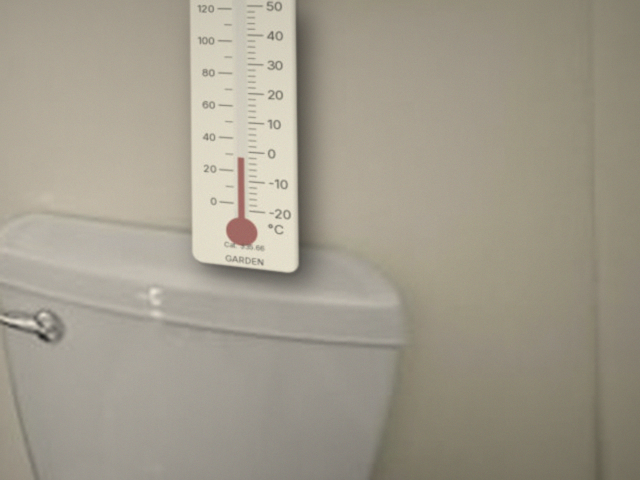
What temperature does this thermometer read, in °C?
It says -2 °C
